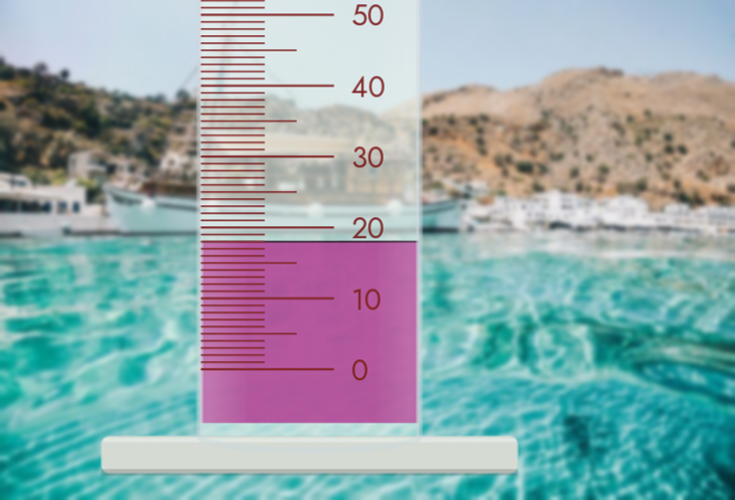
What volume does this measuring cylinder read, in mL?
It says 18 mL
